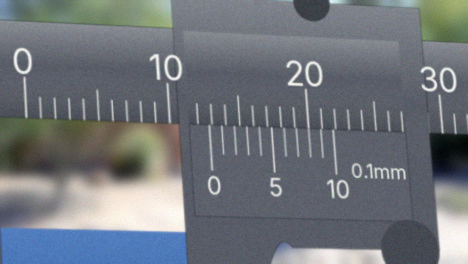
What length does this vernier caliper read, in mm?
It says 12.8 mm
